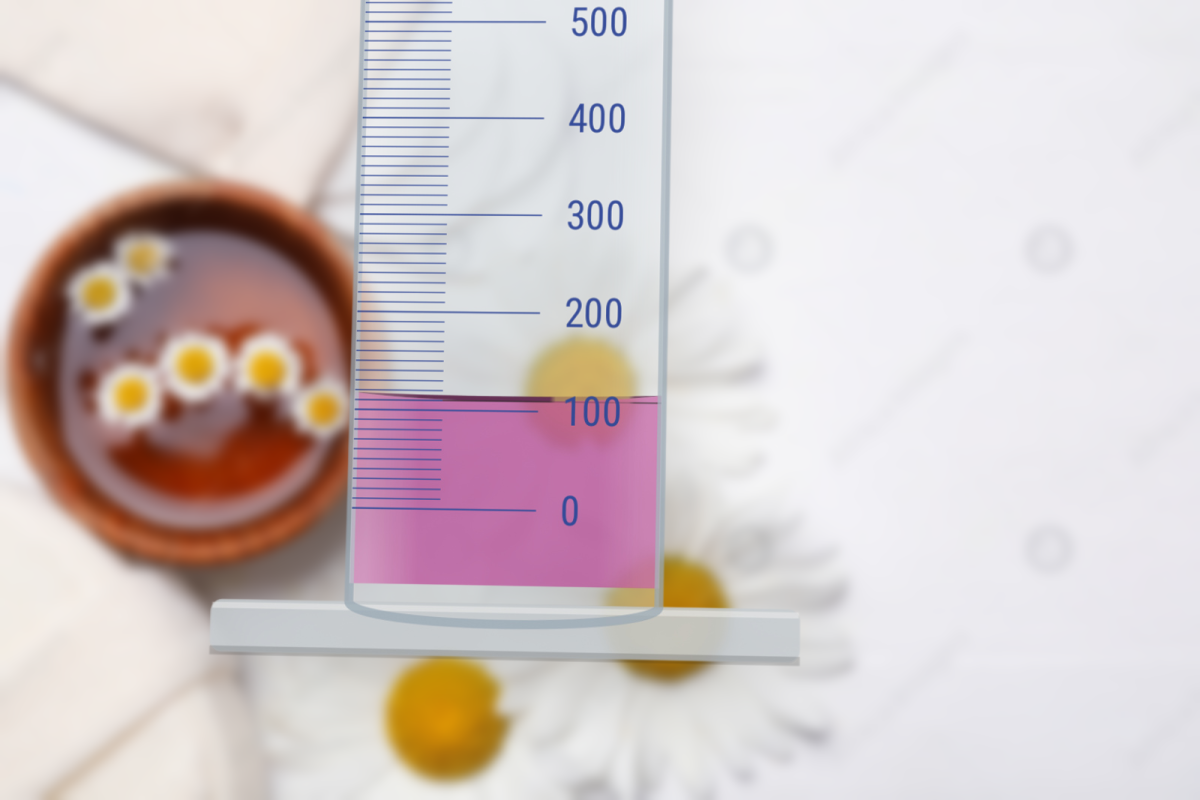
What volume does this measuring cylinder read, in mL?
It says 110 mL
